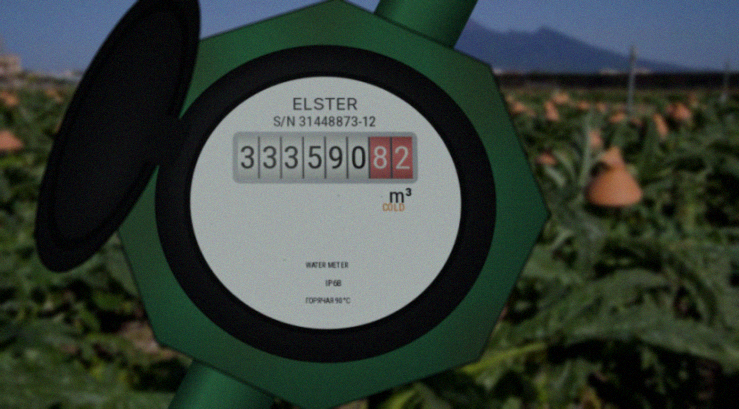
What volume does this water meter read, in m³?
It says 333590.82 m³
